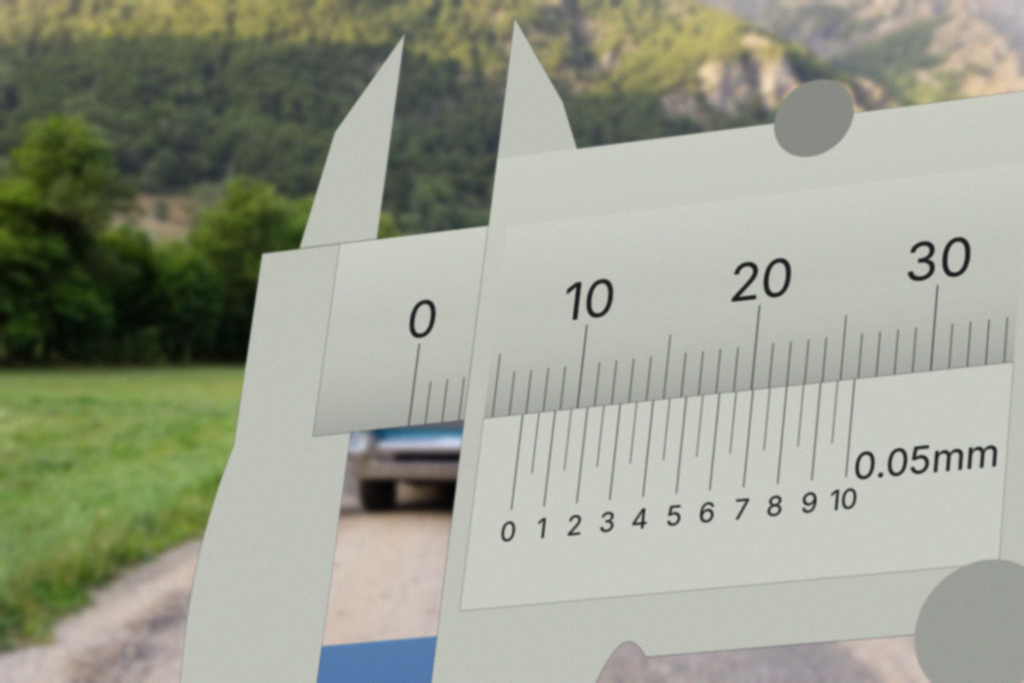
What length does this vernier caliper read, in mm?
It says 6.8 mm
